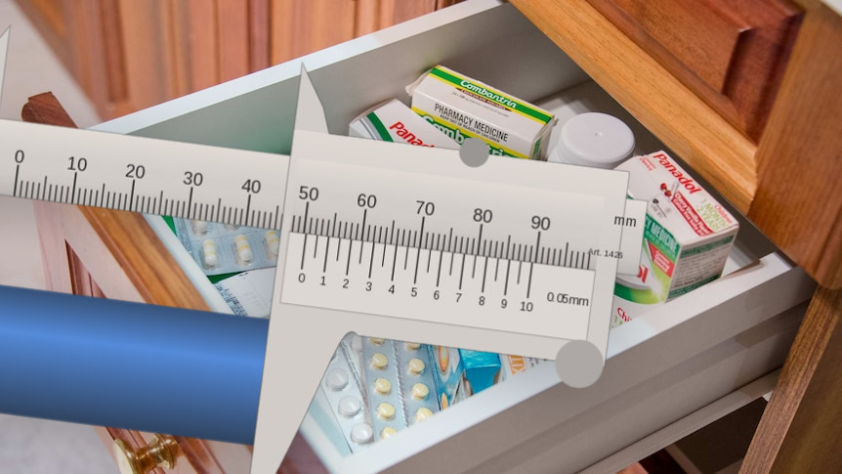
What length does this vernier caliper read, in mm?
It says 50.4 mm
